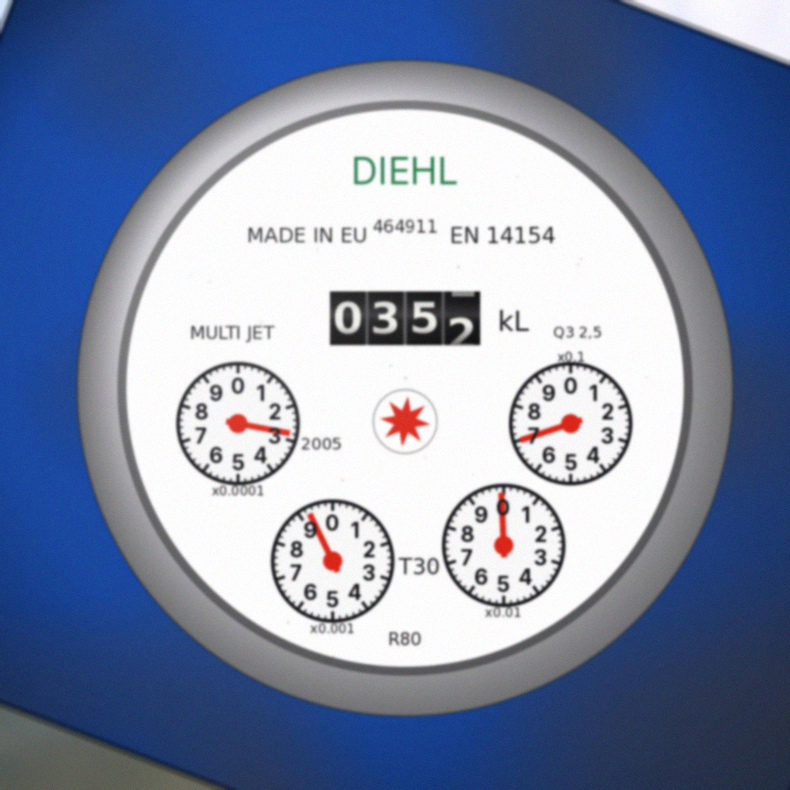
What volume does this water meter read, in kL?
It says 351.6992 kL
